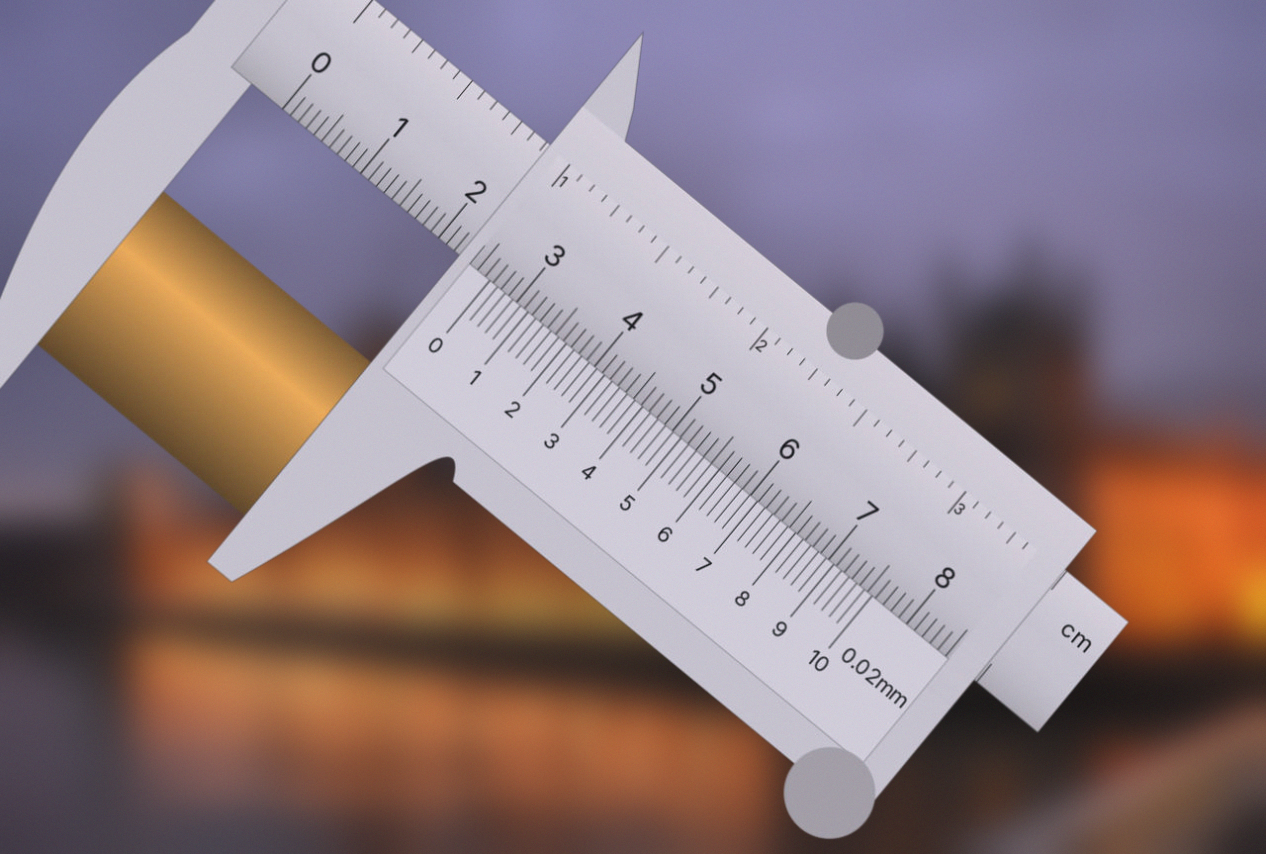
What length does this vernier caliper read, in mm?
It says 26.6 mm
